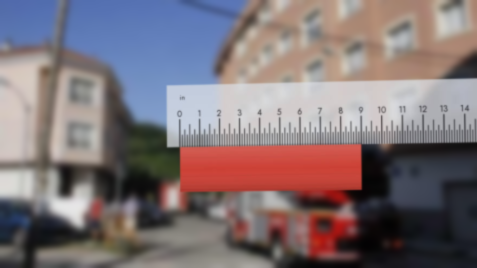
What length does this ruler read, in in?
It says 9 in
